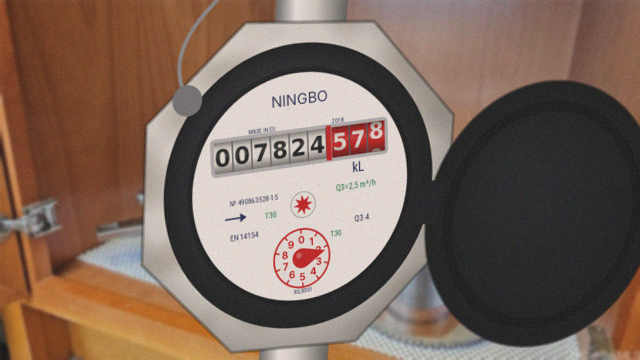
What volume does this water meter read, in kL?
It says 7824.5782 kL
